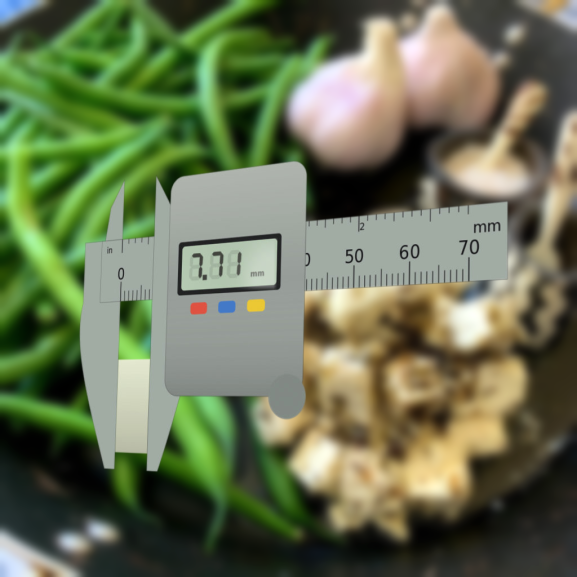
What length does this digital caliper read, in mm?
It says 7.71 mm
